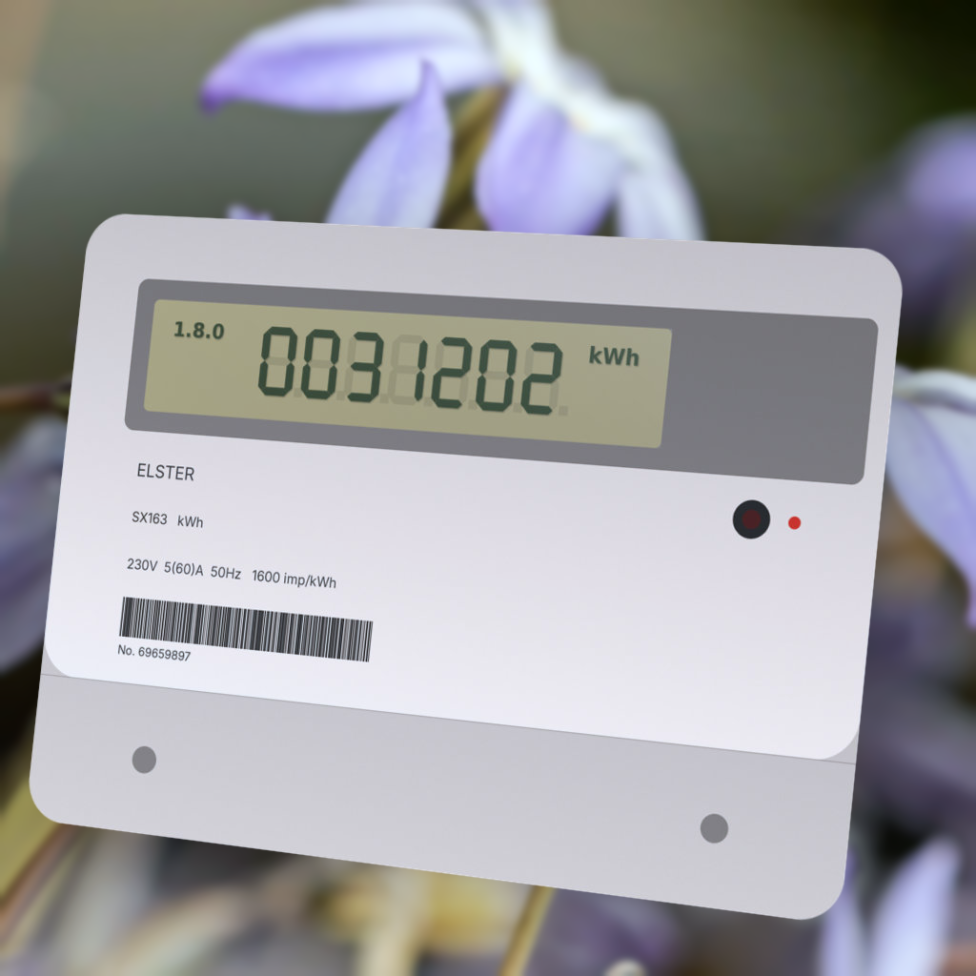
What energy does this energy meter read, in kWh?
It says 31202 kWh
